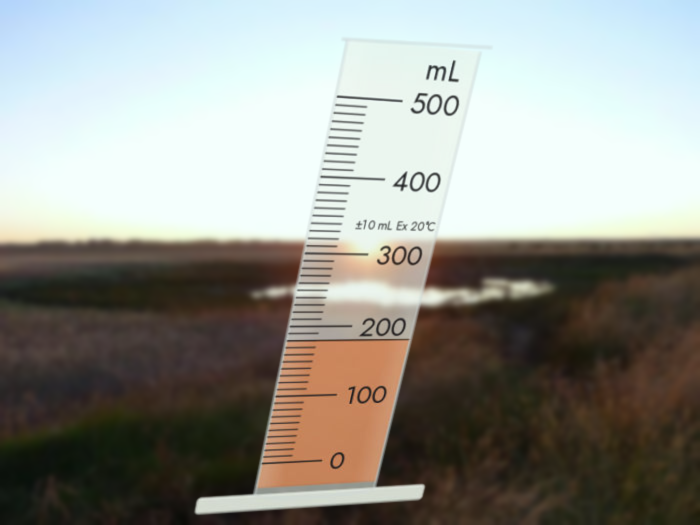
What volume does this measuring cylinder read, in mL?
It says 180 mL
